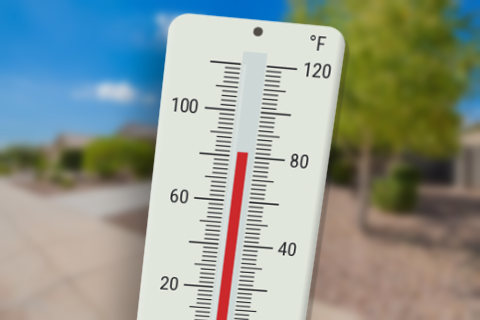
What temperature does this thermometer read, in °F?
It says 82 °F
